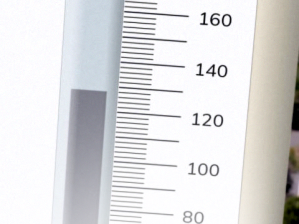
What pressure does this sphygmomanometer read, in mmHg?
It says 128 mmHg
